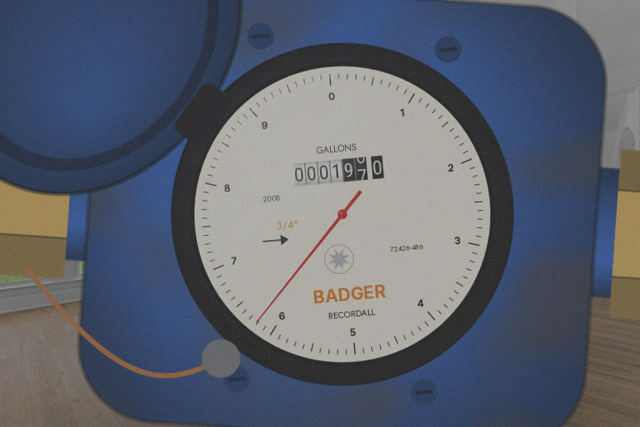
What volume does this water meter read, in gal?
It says 1966.2 gal
